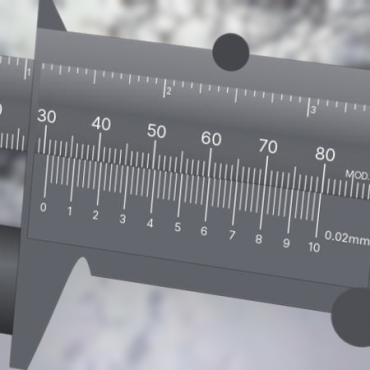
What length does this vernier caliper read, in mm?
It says 30.8 mm
